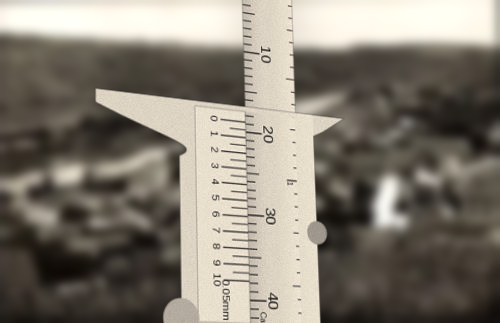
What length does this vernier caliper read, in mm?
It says 18.8 mm
